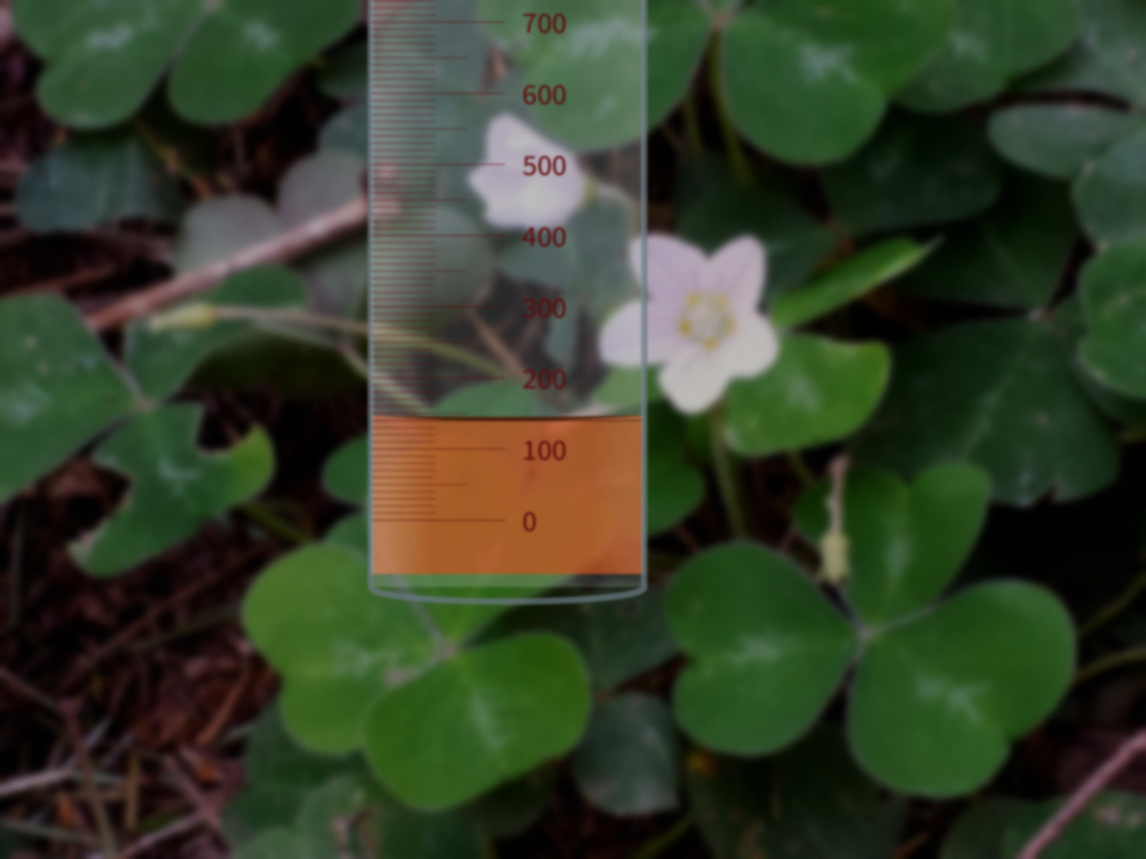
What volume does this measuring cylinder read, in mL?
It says 140 mL
